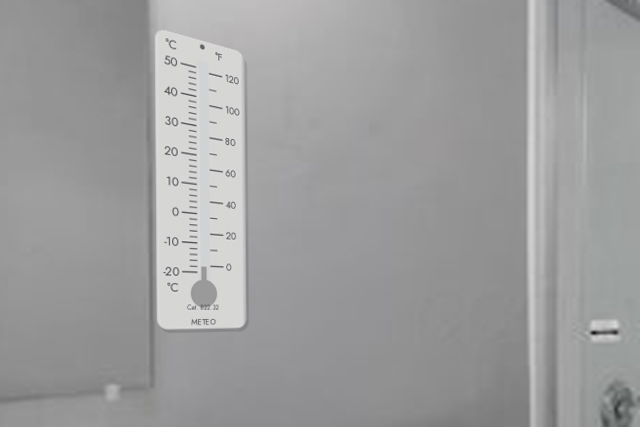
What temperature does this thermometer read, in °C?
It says -18 °C
